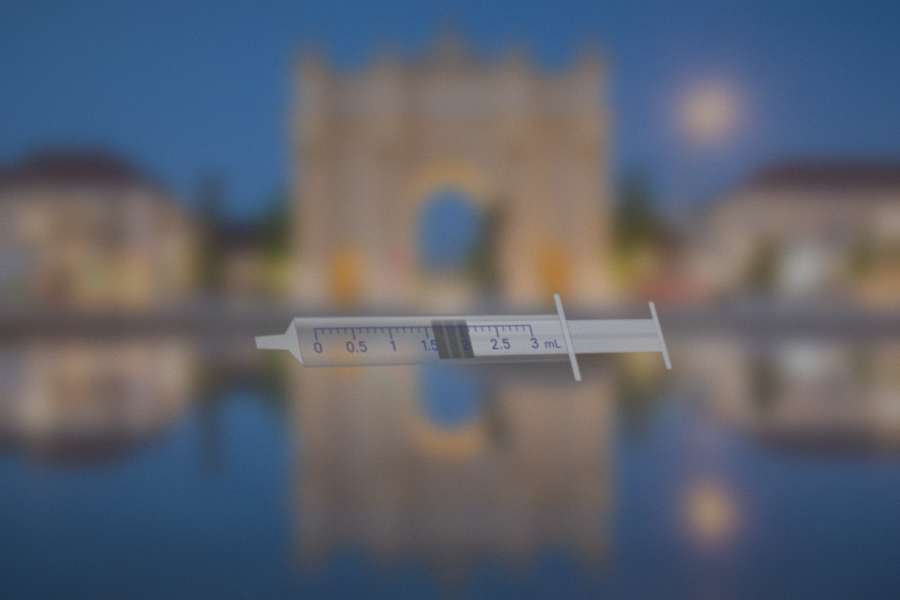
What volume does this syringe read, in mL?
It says 1.6 mL
